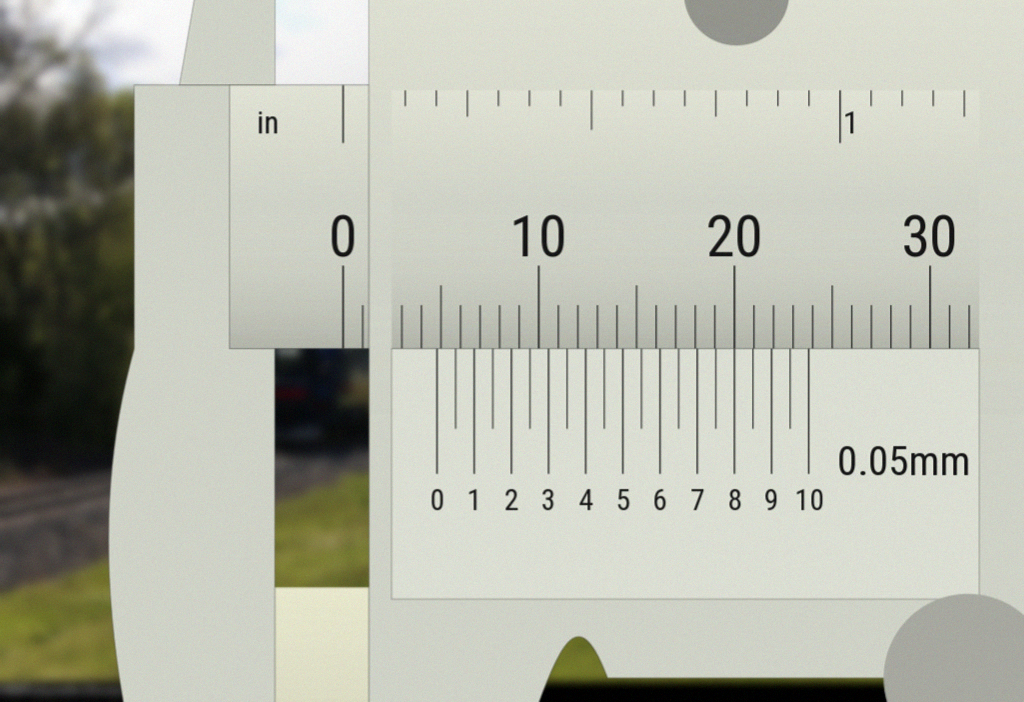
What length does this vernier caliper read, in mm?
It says 4.8 mm
